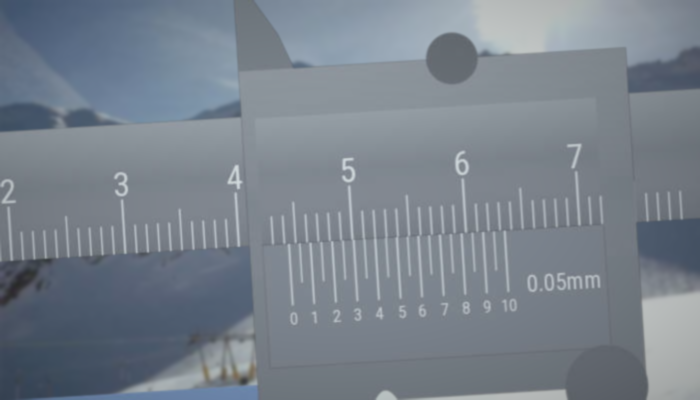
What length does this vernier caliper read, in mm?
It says 44.4 mm
